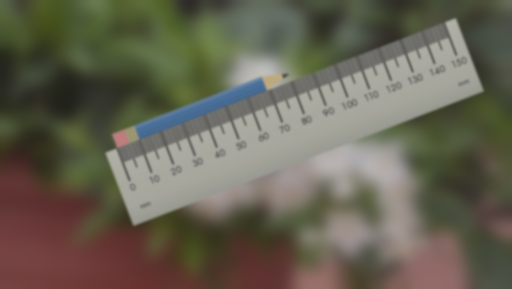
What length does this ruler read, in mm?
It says 80 mm
